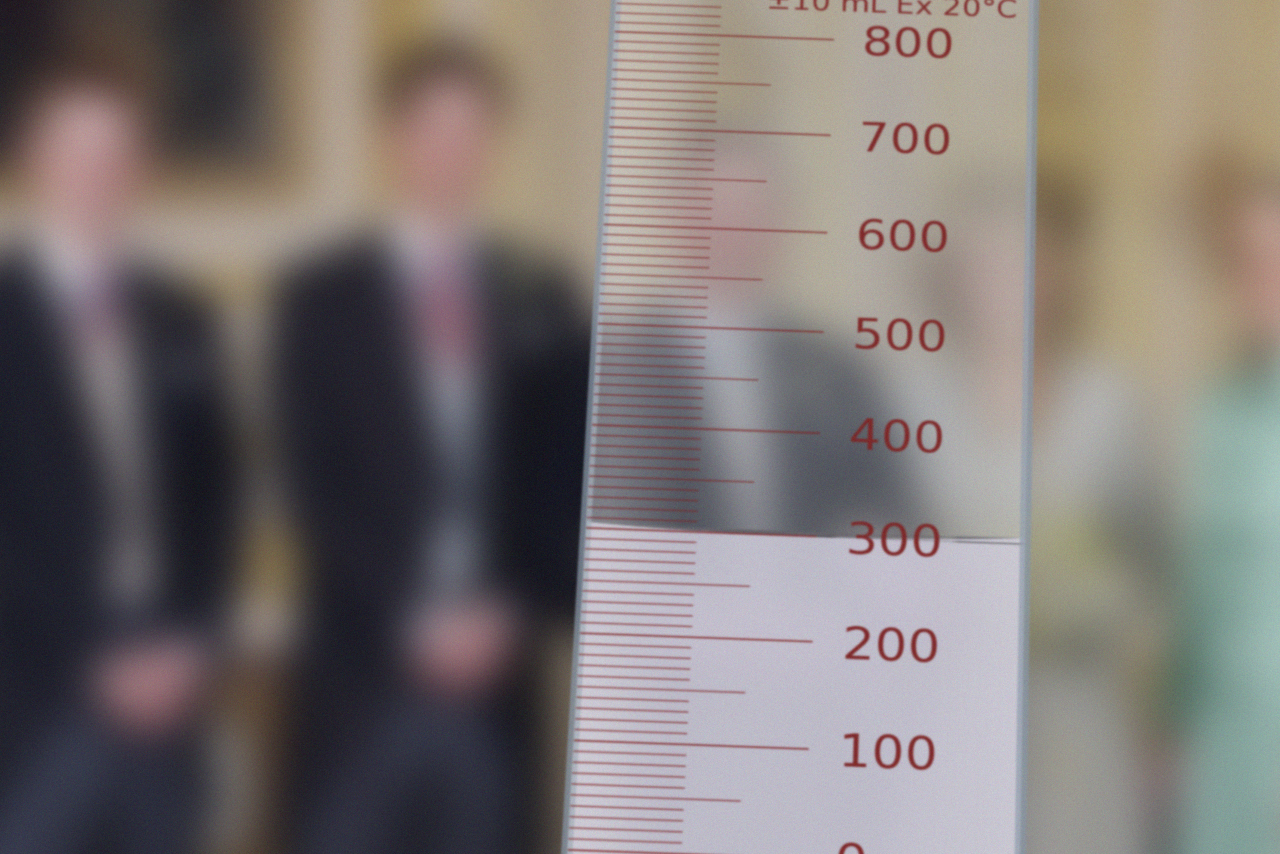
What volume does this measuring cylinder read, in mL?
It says 300 mL
